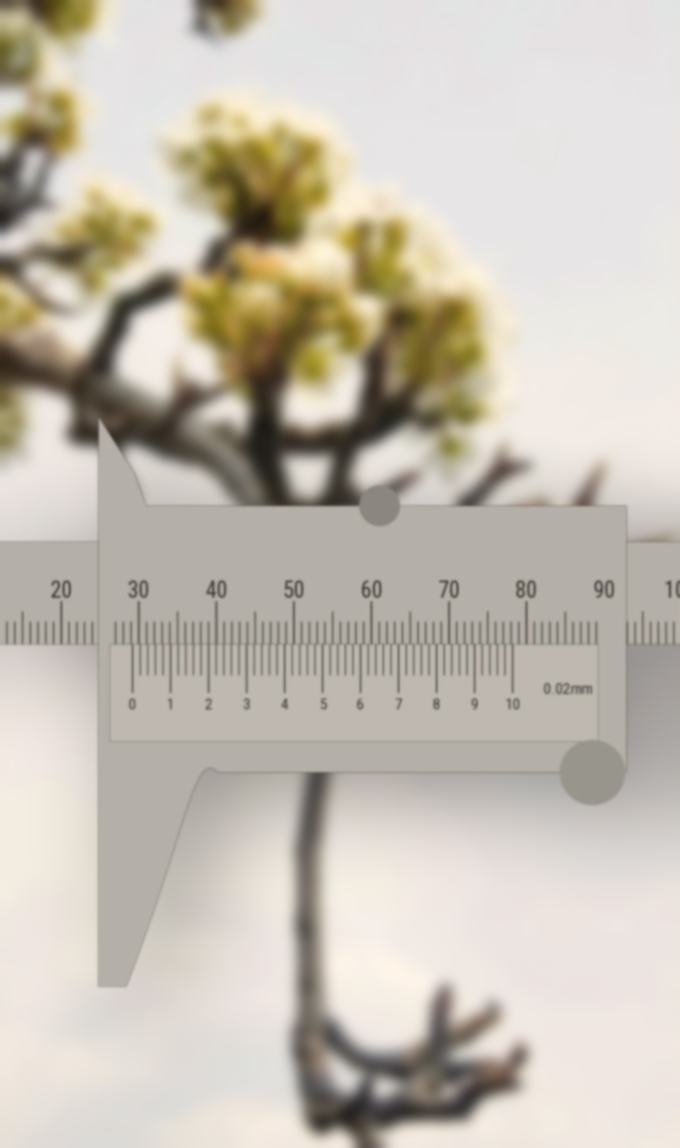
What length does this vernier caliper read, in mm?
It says 29.2 mm
